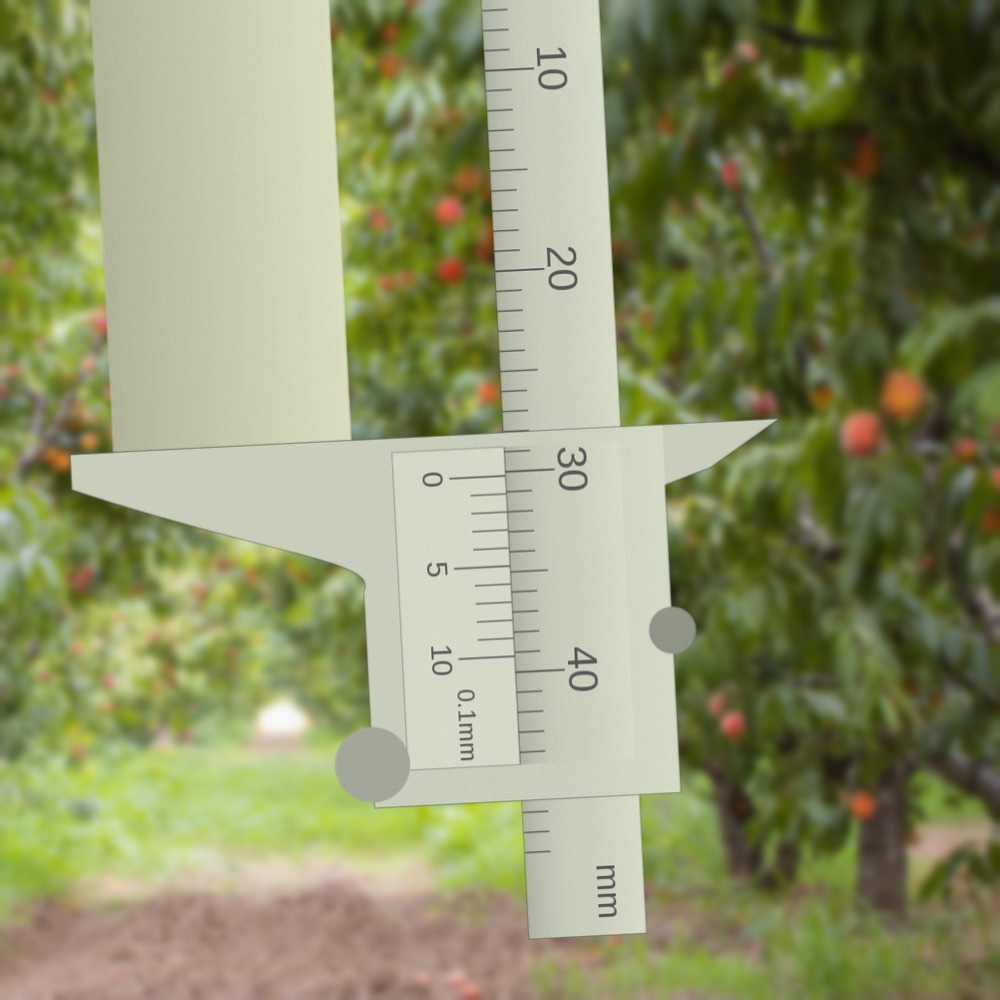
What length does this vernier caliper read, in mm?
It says 30.2 mm
